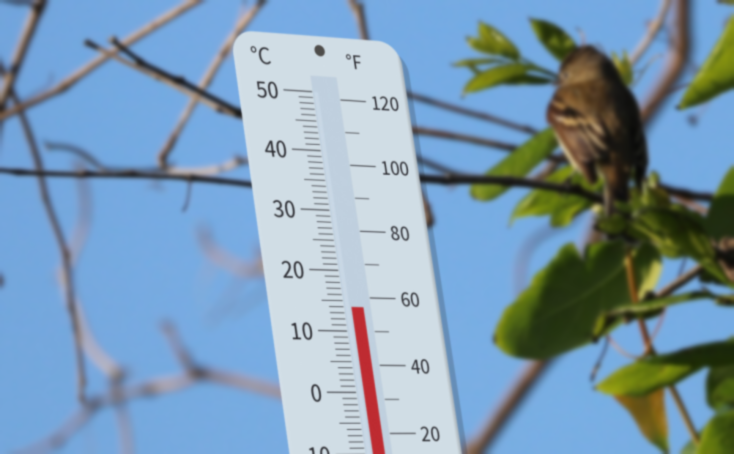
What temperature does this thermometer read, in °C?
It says 14 °C
